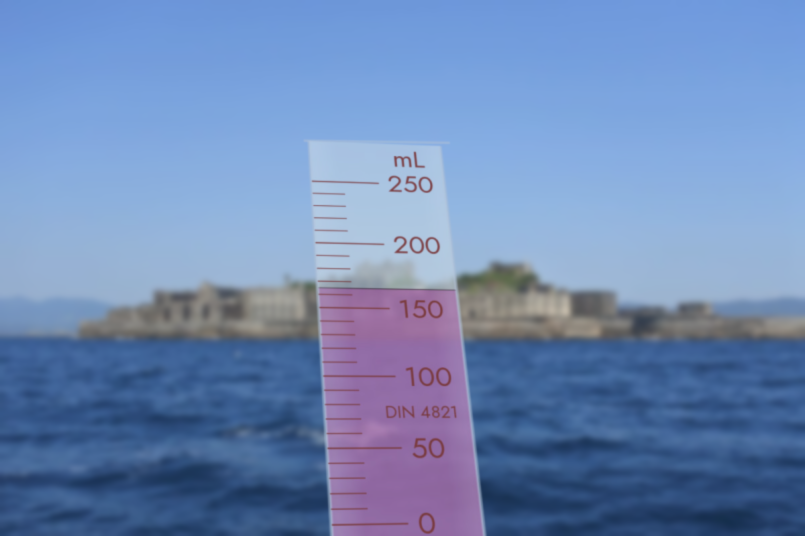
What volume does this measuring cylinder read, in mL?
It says 165 mL
